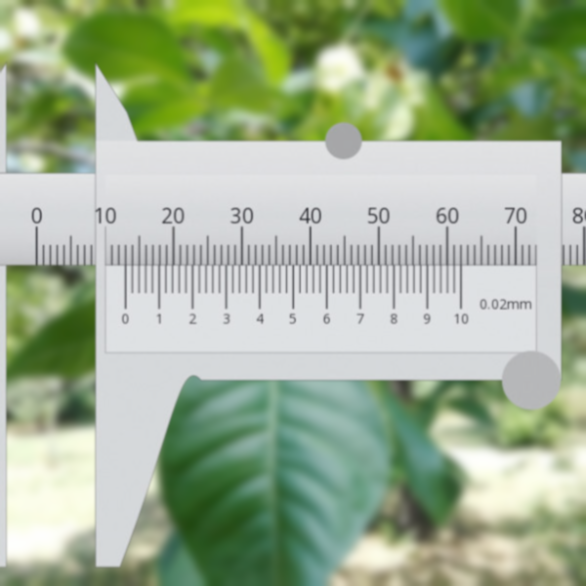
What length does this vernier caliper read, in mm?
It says 13.0 mm
